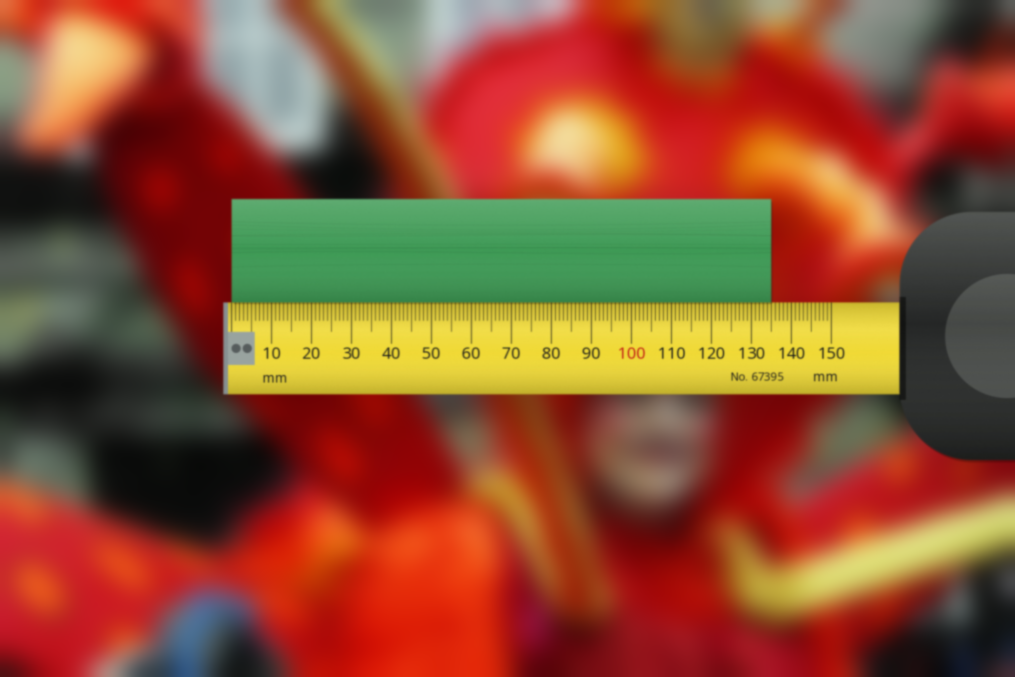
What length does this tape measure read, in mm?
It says 135 mm
